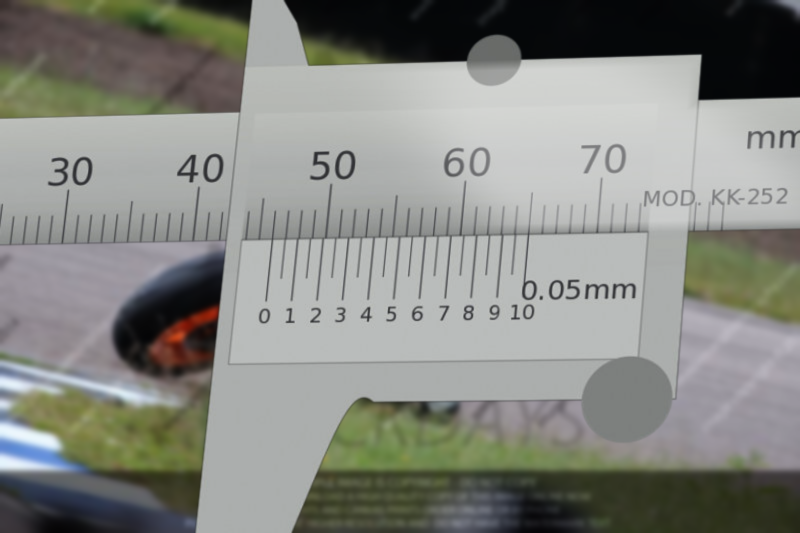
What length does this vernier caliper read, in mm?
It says 46.0 mm
